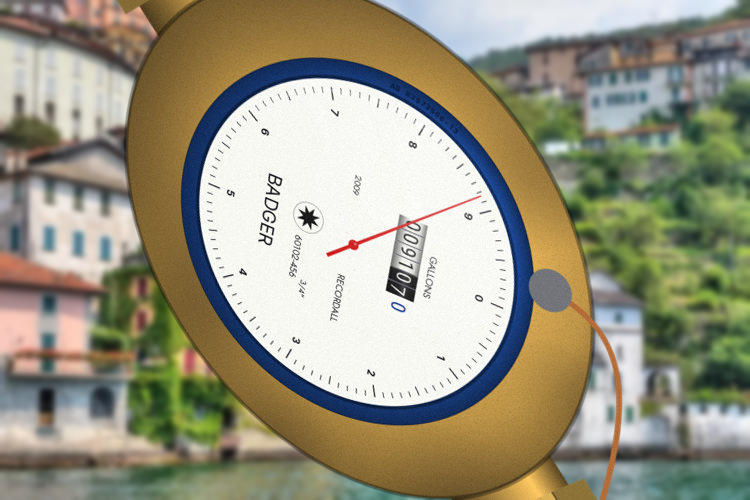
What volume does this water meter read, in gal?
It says 91068.8 gal
